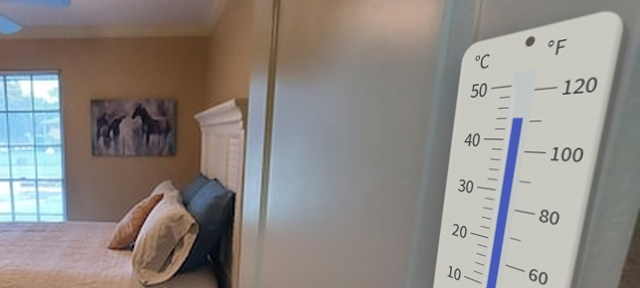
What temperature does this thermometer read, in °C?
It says 44 °C
